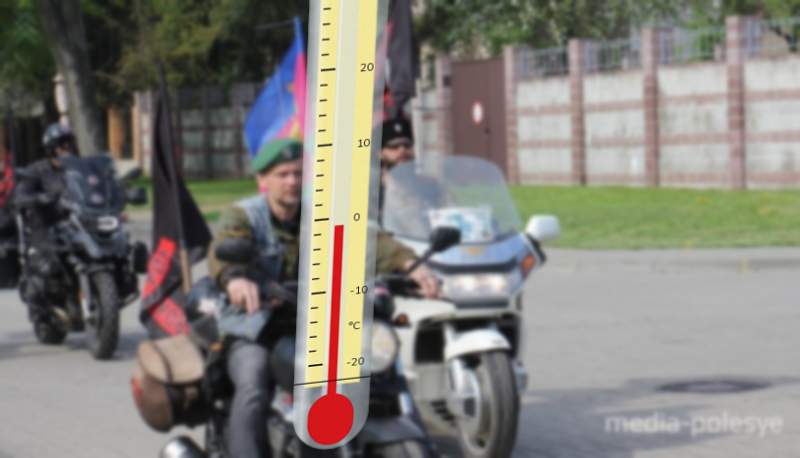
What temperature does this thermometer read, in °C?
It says -1 °C
